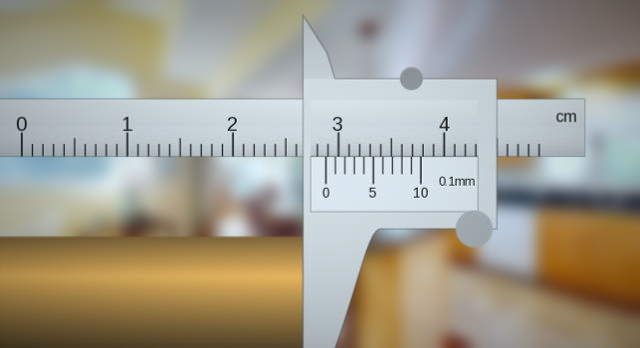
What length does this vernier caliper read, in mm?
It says 28.8 mm
